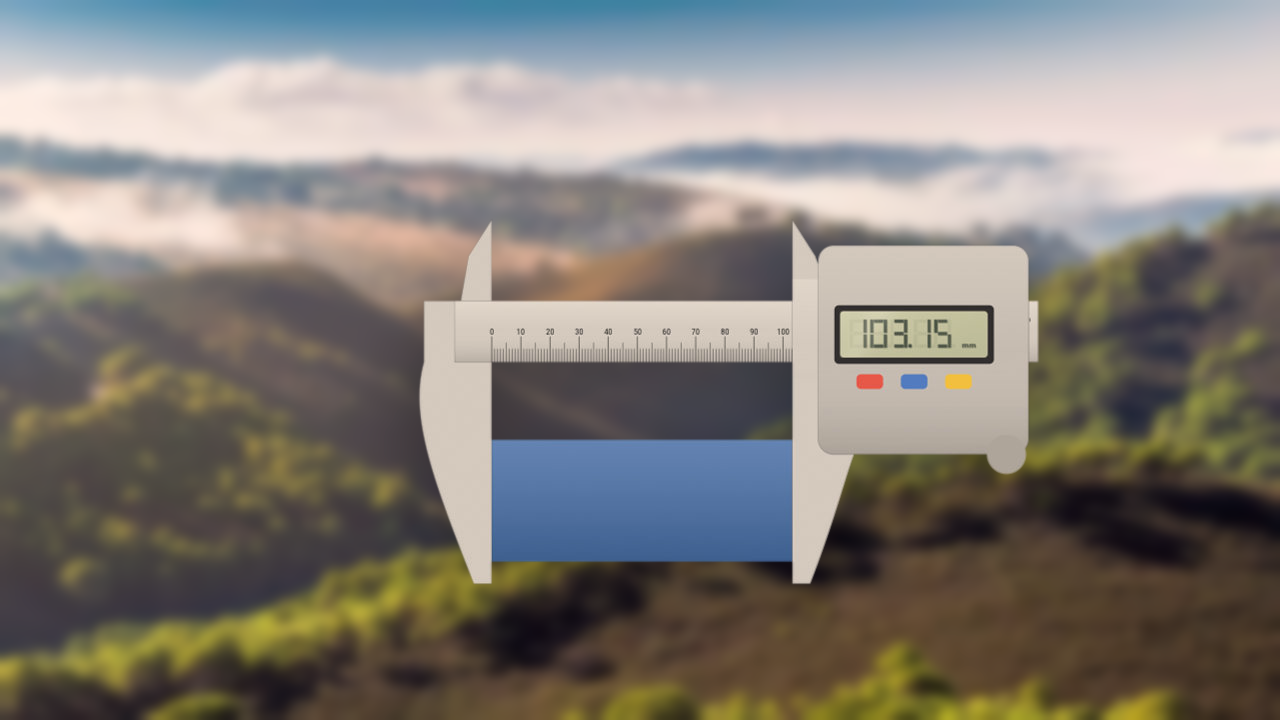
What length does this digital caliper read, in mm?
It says 103.15 mm
